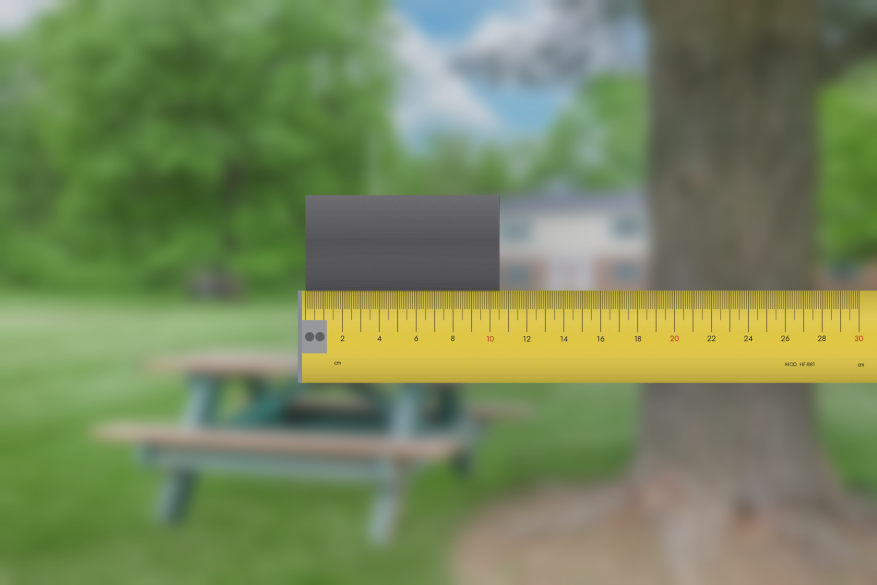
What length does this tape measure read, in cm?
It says 10.5 cm
